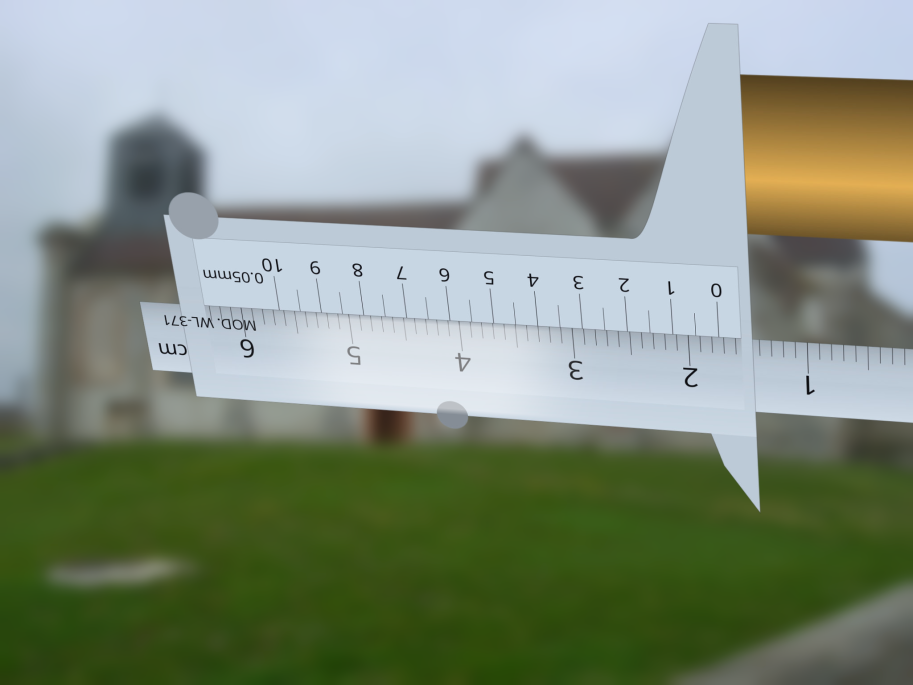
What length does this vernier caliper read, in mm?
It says 17.4 mm
